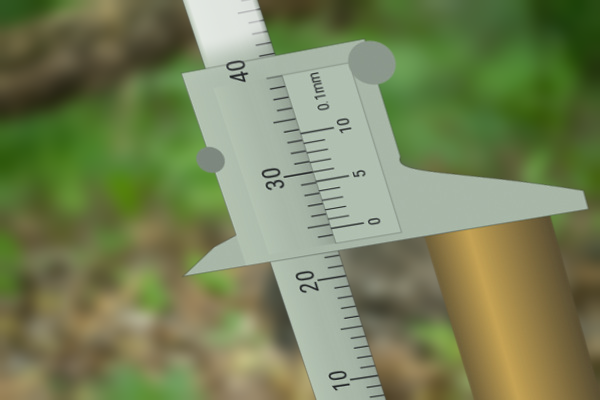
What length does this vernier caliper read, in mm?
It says 24.6 mm
